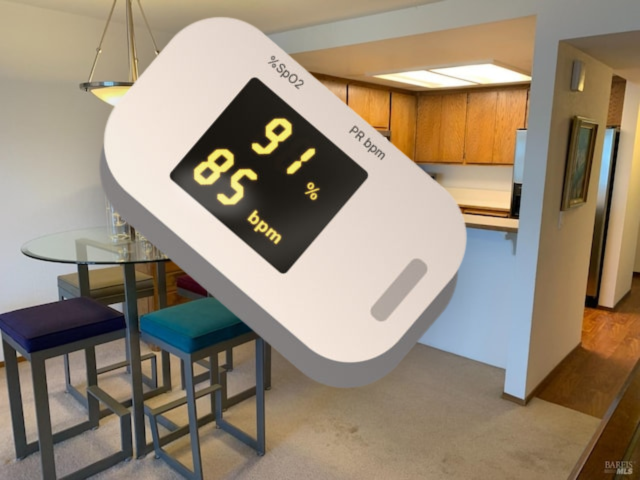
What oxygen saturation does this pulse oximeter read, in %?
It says 91 %
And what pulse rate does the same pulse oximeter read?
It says 85 bpm
